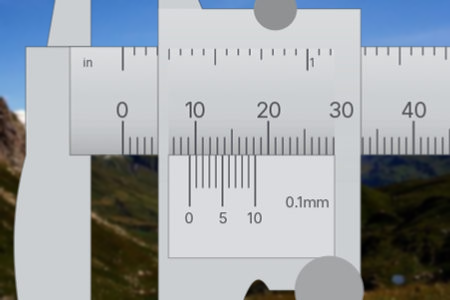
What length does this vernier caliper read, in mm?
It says 9.2 mm
